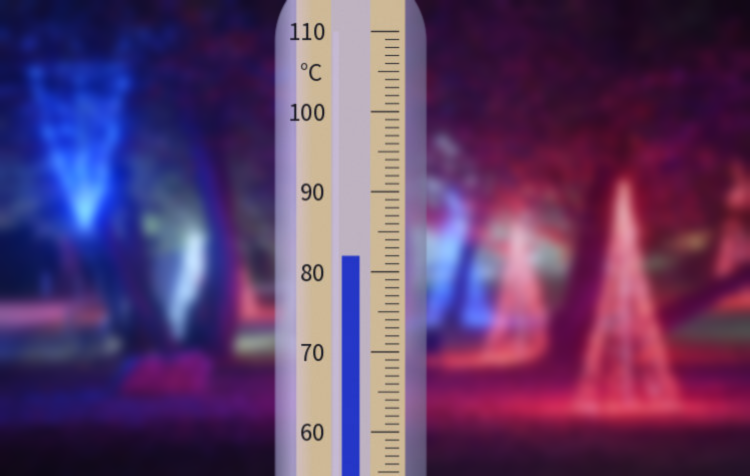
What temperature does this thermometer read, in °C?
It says 82 °C
